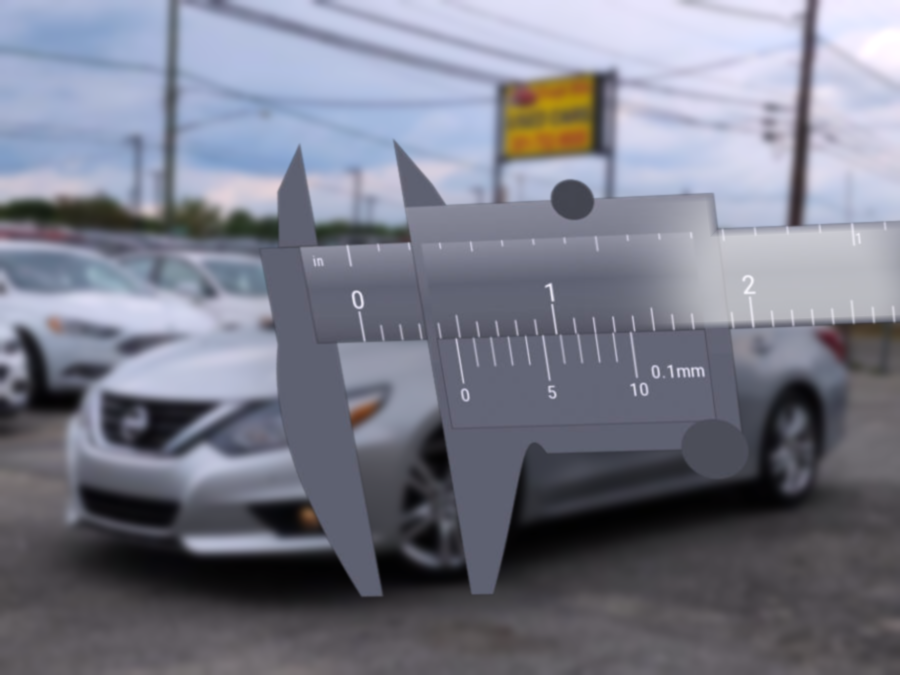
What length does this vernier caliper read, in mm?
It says 4.8 mm
